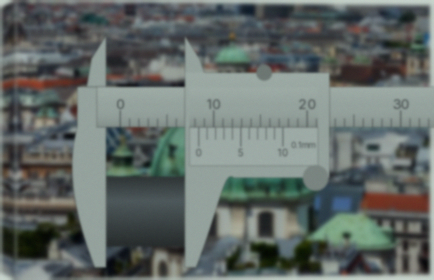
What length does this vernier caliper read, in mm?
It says 8.4 mm
